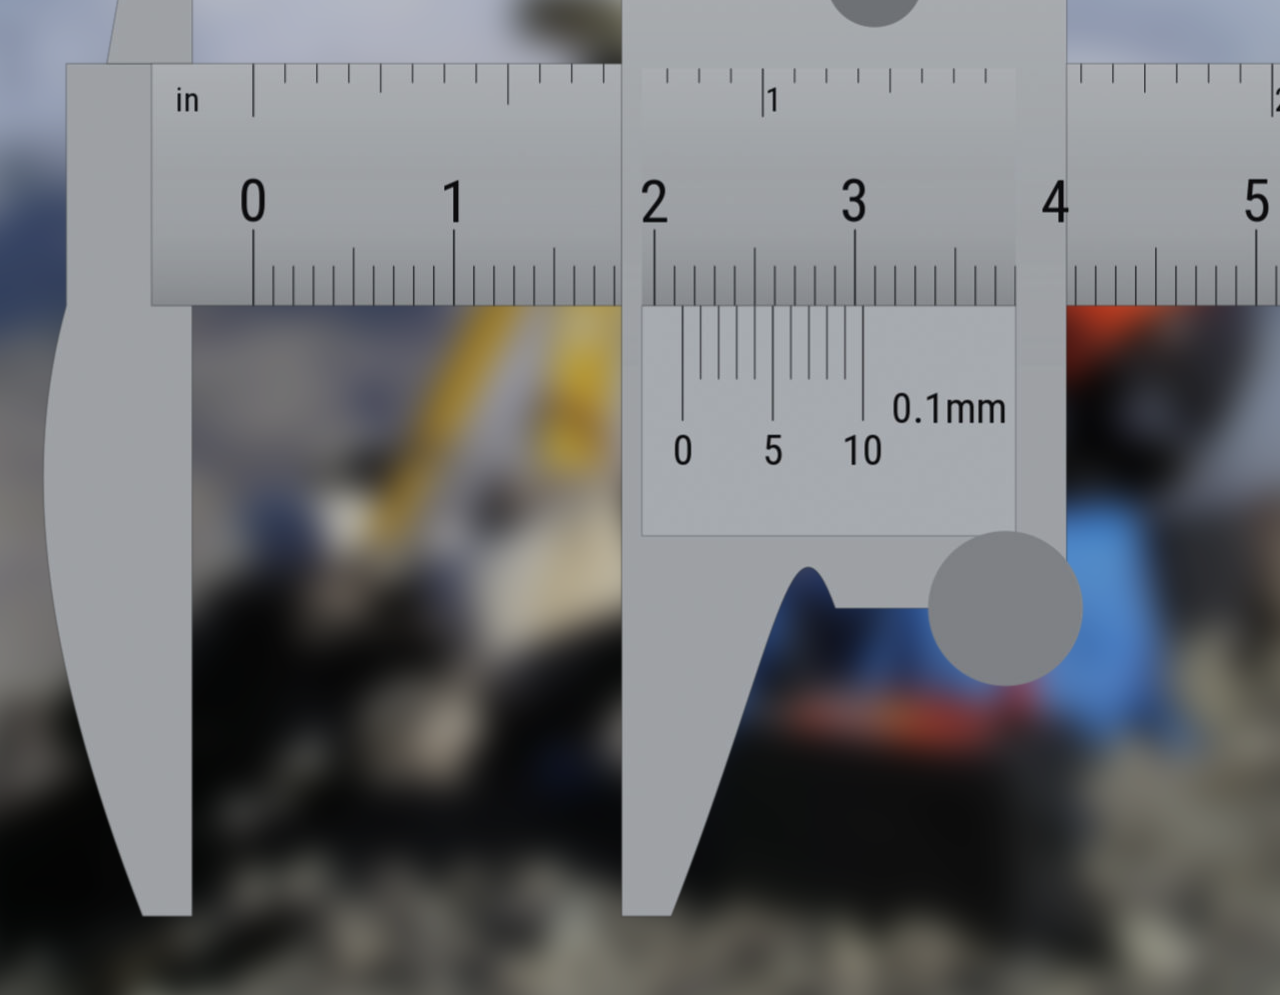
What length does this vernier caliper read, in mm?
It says 21.4 mm
